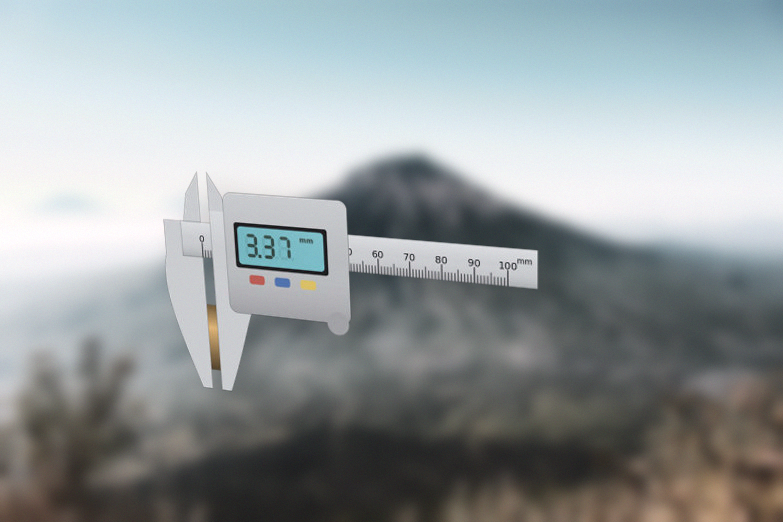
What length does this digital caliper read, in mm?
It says 3.37 mm
